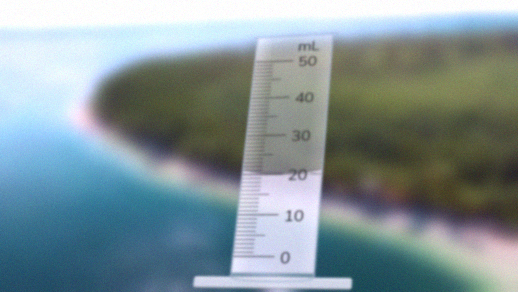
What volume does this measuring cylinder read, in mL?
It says 20 mL
